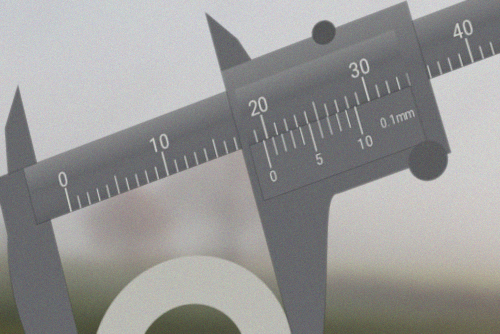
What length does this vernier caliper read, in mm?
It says 19.6 mm
